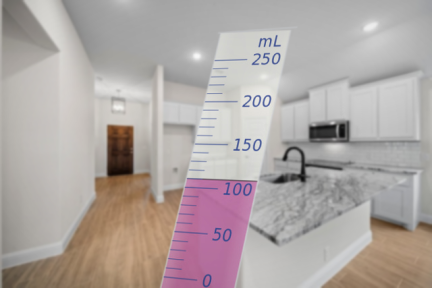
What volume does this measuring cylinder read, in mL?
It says 110 mL
